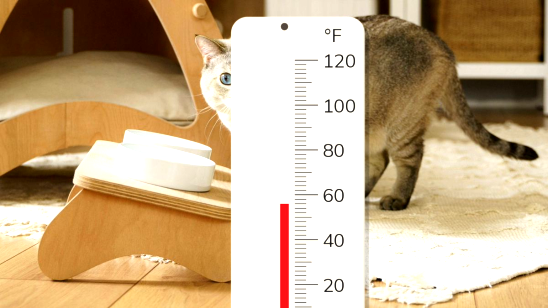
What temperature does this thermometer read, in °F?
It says 56 °F
